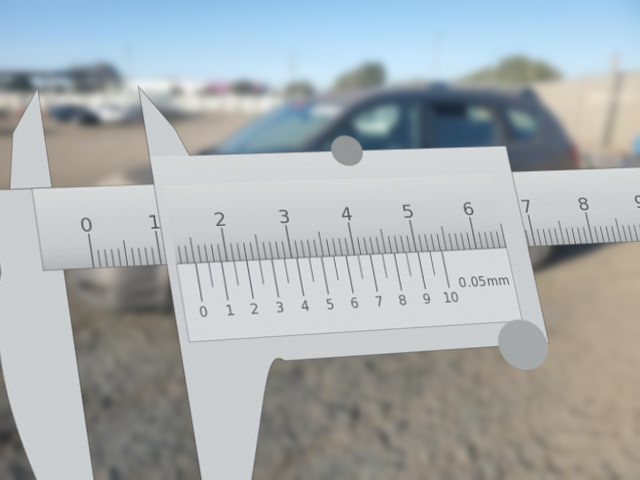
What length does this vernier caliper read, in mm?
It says 15.2 mm
